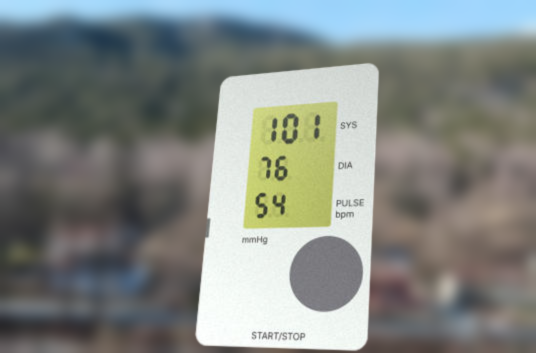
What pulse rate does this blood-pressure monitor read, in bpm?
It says 54 bpm
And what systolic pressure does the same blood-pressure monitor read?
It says 101 mmHg
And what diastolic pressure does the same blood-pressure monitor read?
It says 76 mmHg
